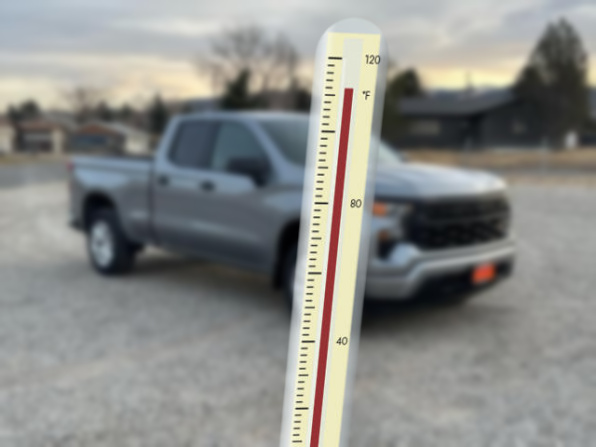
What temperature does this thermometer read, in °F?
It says 112 °F
